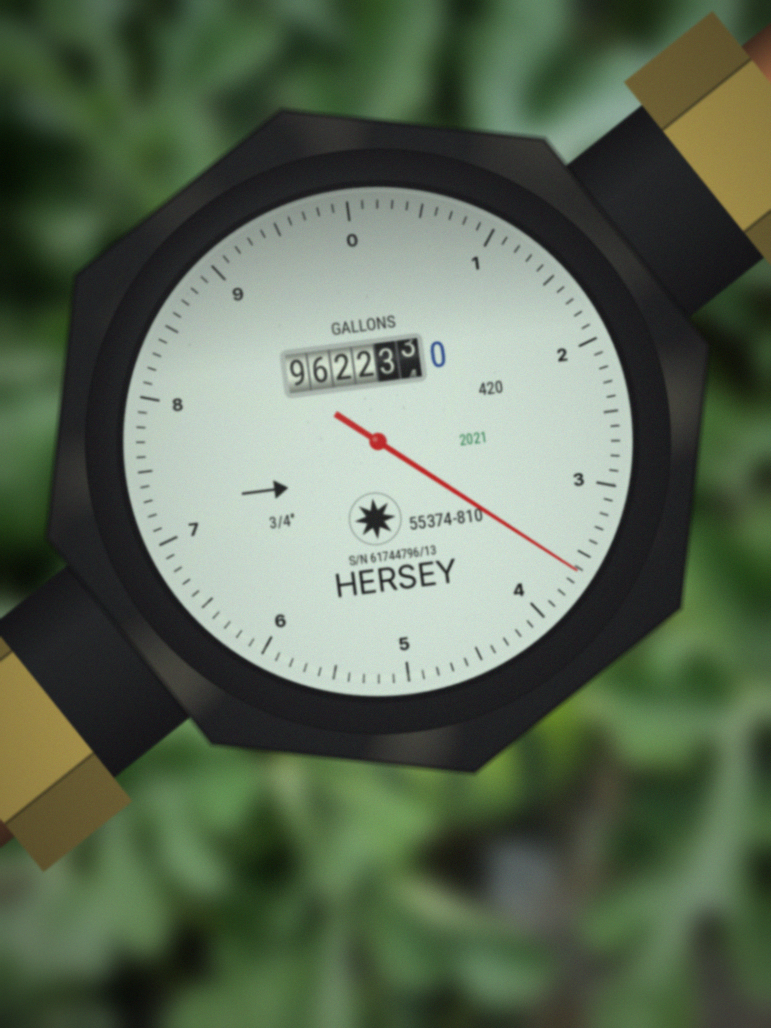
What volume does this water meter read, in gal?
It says 9622333.6 gal
